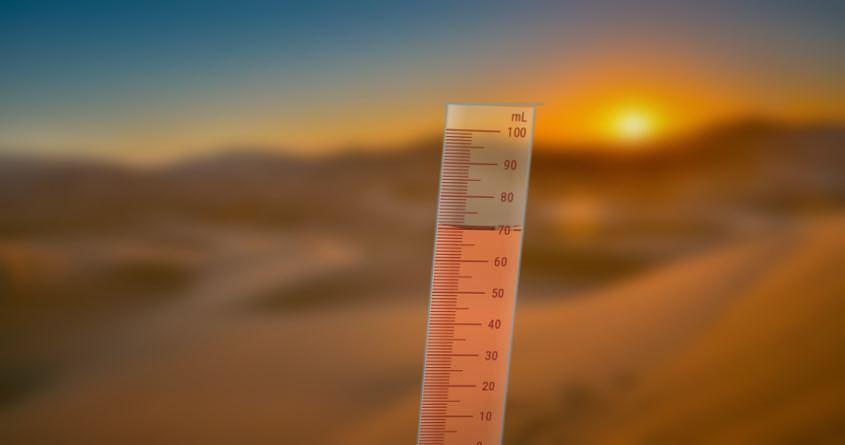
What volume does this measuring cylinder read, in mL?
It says 70 mL
